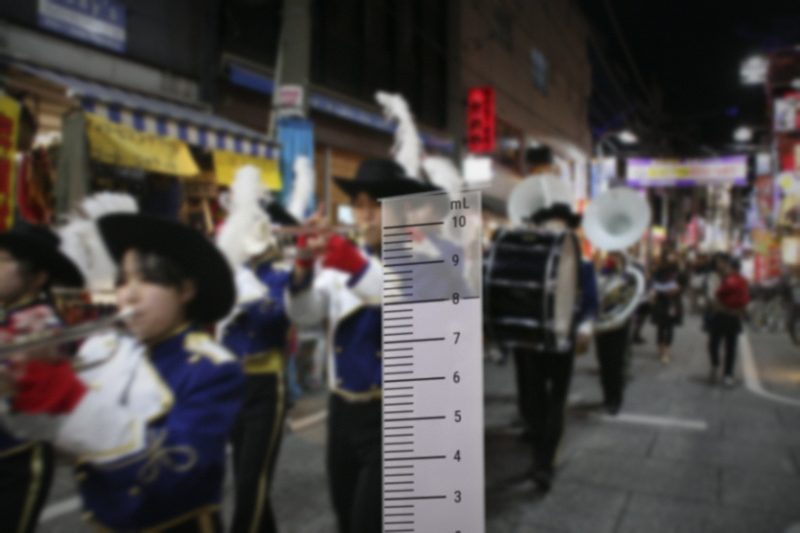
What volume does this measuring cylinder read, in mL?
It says 8 mL
